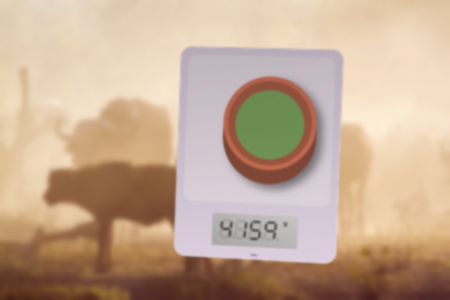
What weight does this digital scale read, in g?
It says 4159 g
